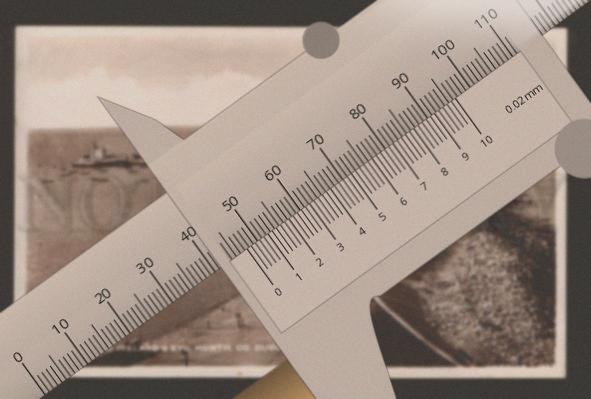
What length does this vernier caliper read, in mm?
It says 47.5 mm
